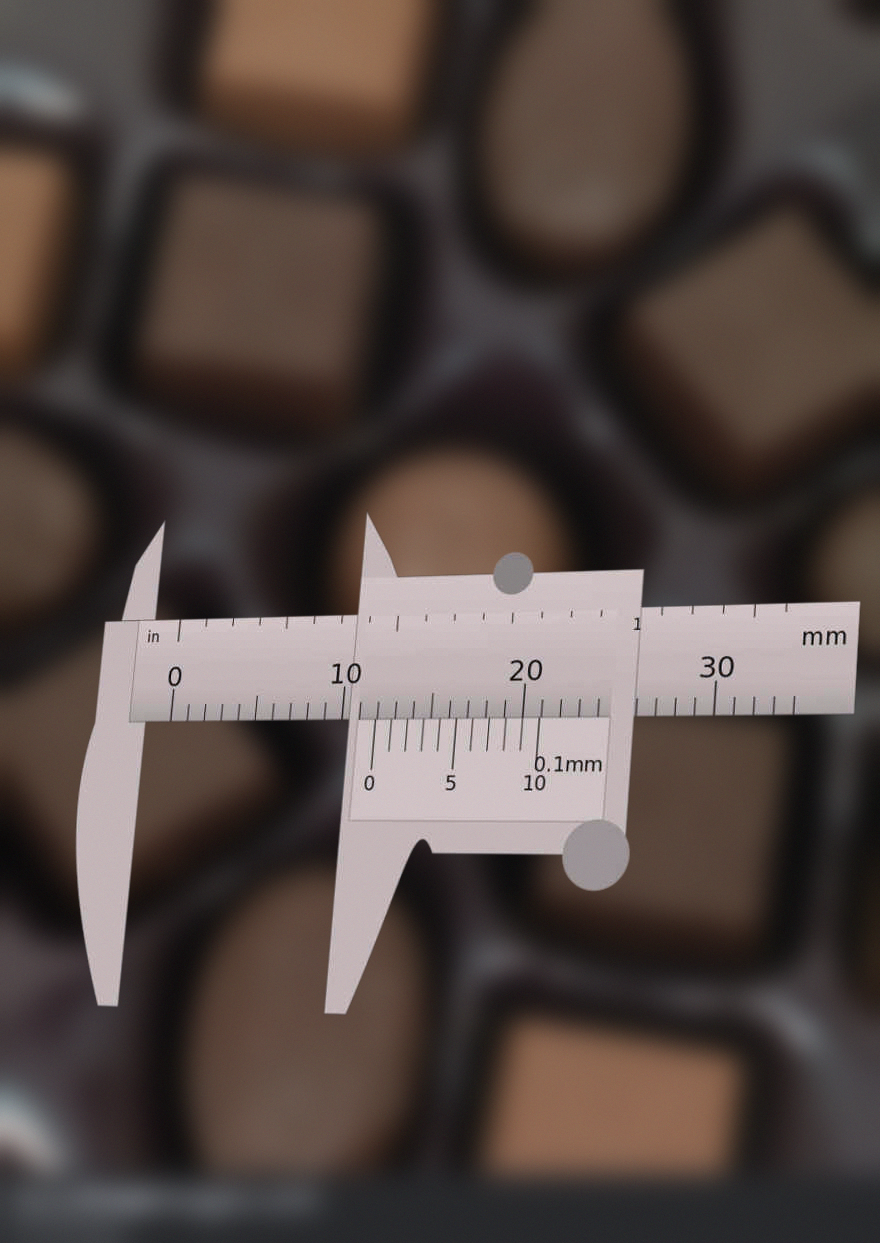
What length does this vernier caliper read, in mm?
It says 11.9 mm
